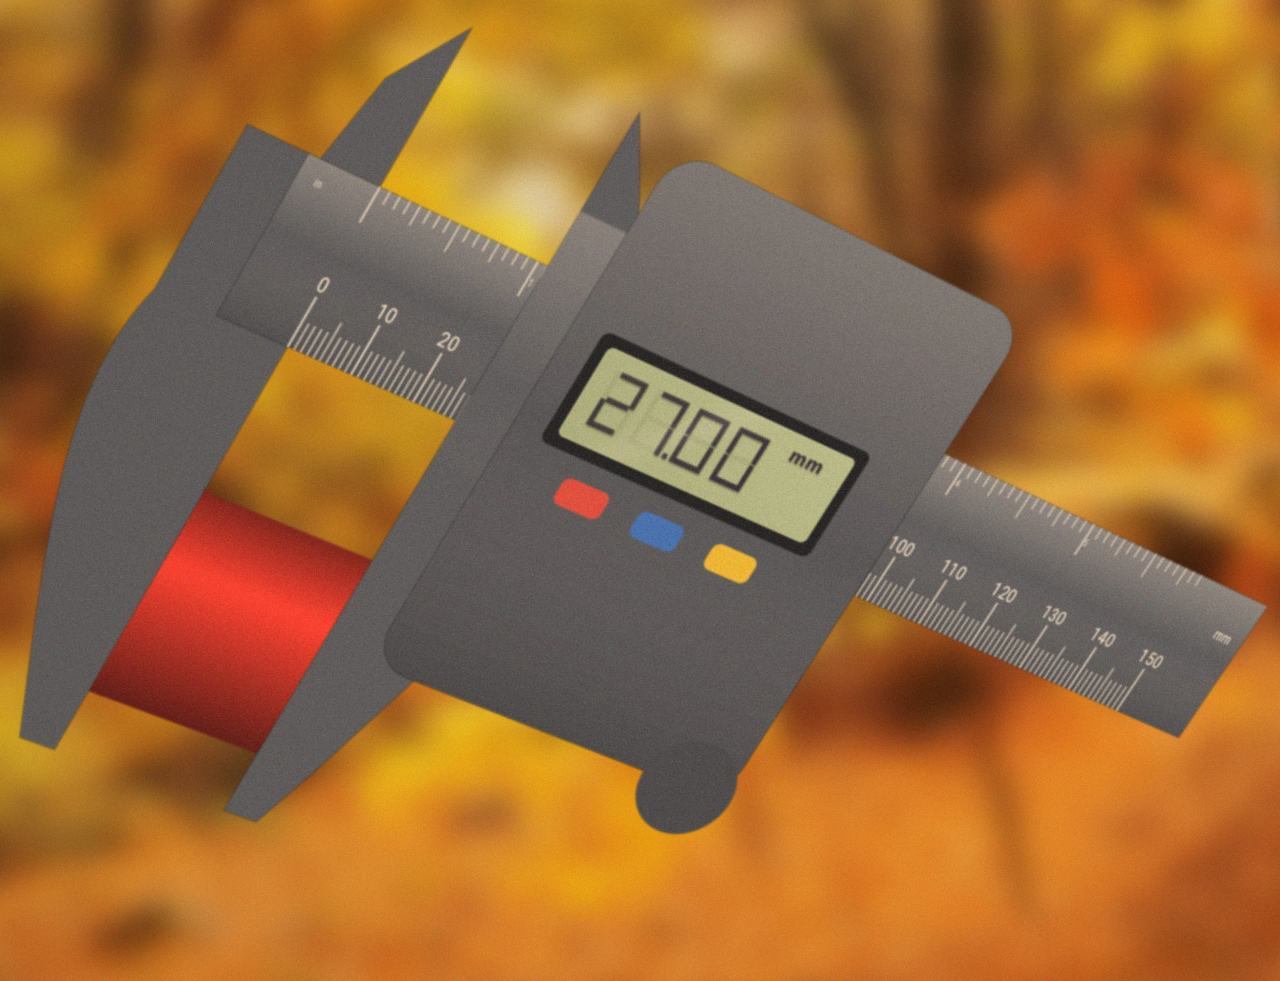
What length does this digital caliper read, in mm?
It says 27.00 mm
